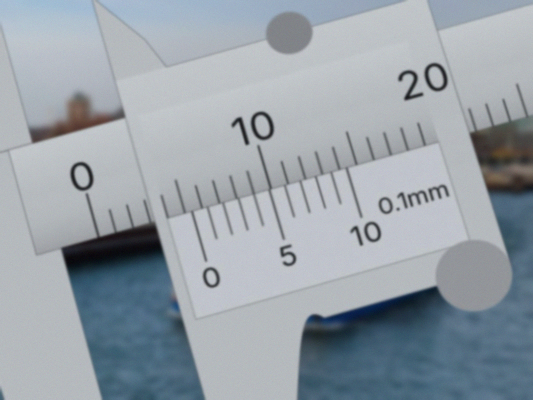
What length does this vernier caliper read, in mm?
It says 5.4 mm
